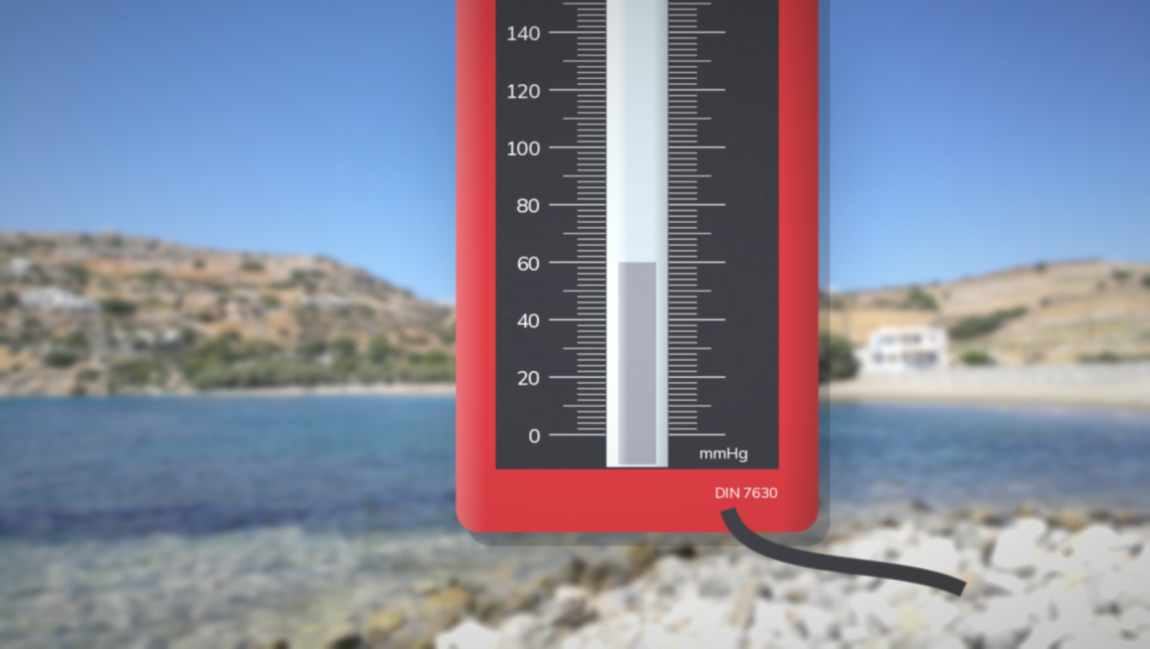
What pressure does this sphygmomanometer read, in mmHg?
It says 60 mmHg
